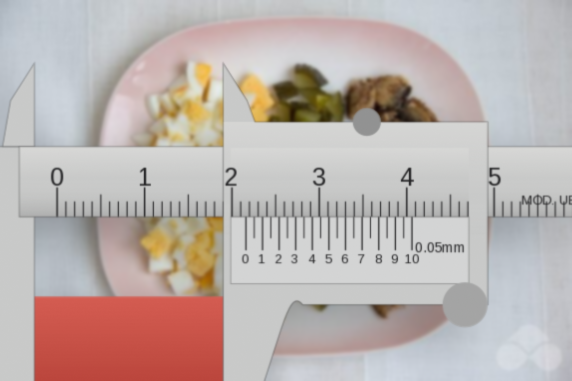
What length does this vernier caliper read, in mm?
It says 21.6 mm
